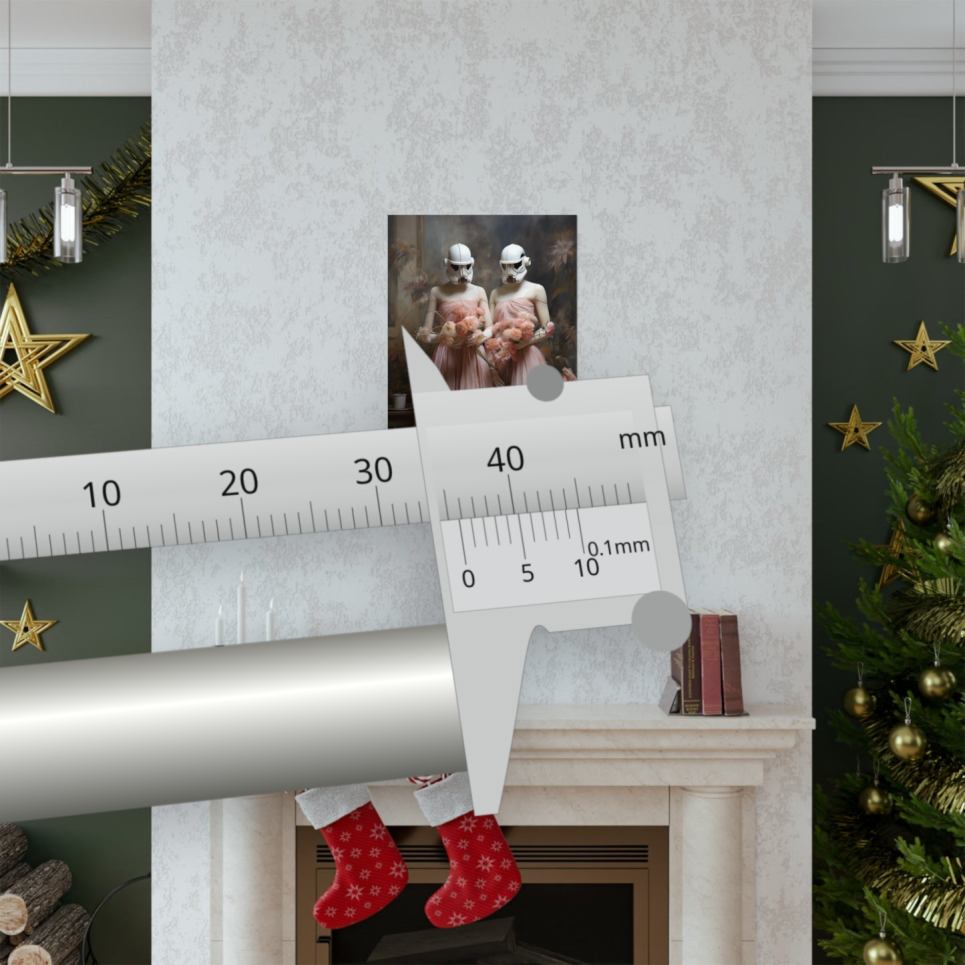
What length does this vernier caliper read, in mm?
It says 35.8 mm
